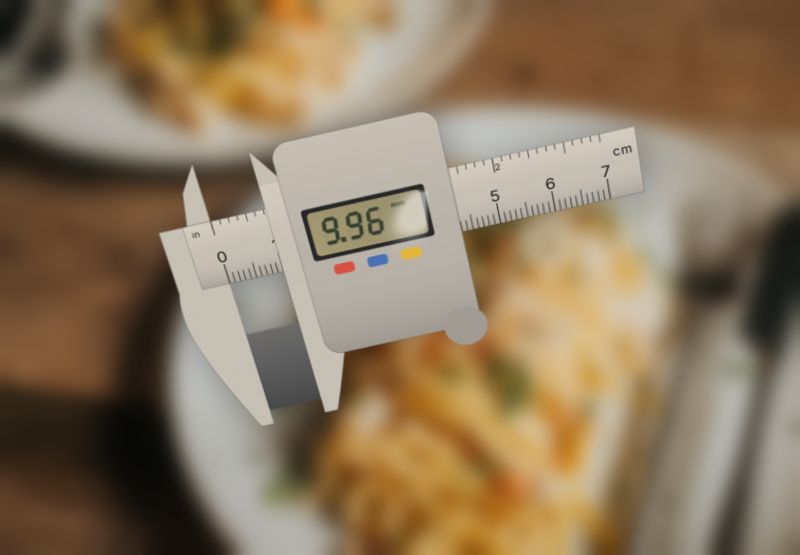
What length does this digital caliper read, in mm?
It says 9.96 mm
